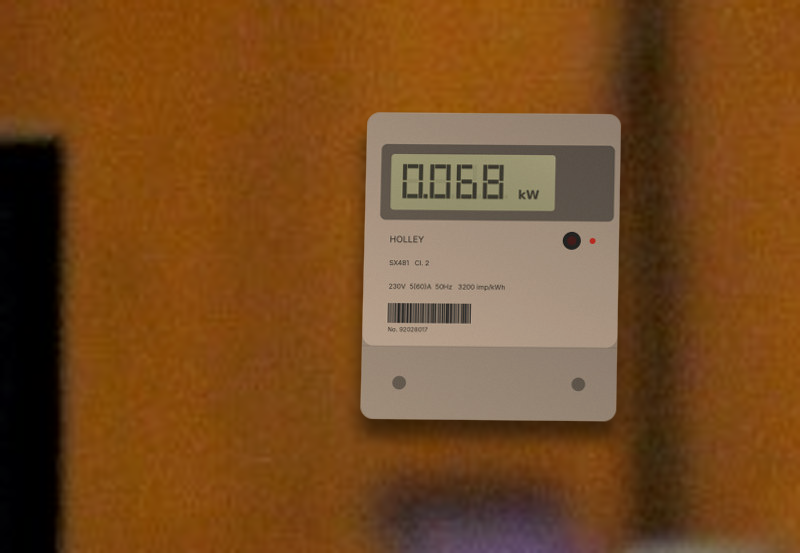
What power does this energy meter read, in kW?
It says 0.068 kW
